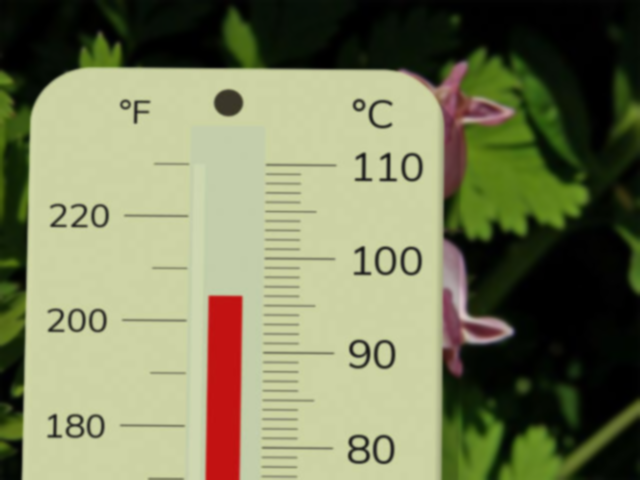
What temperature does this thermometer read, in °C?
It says 96 °C
